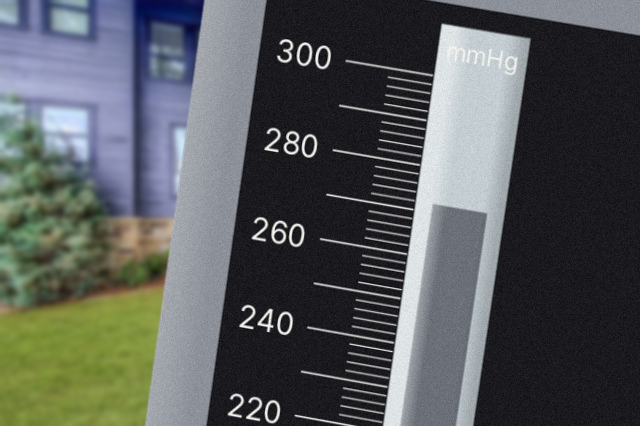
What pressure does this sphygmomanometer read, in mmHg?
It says 272 mmHg
